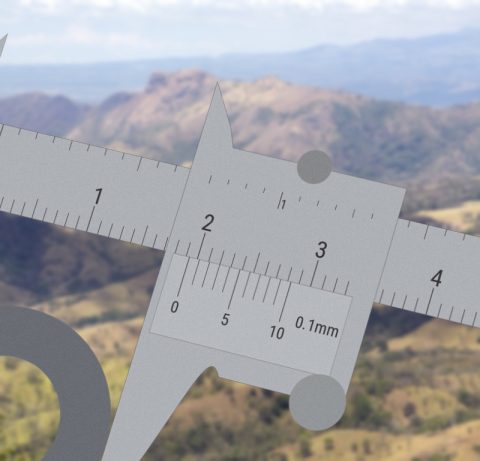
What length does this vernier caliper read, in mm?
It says 19.3 mm
